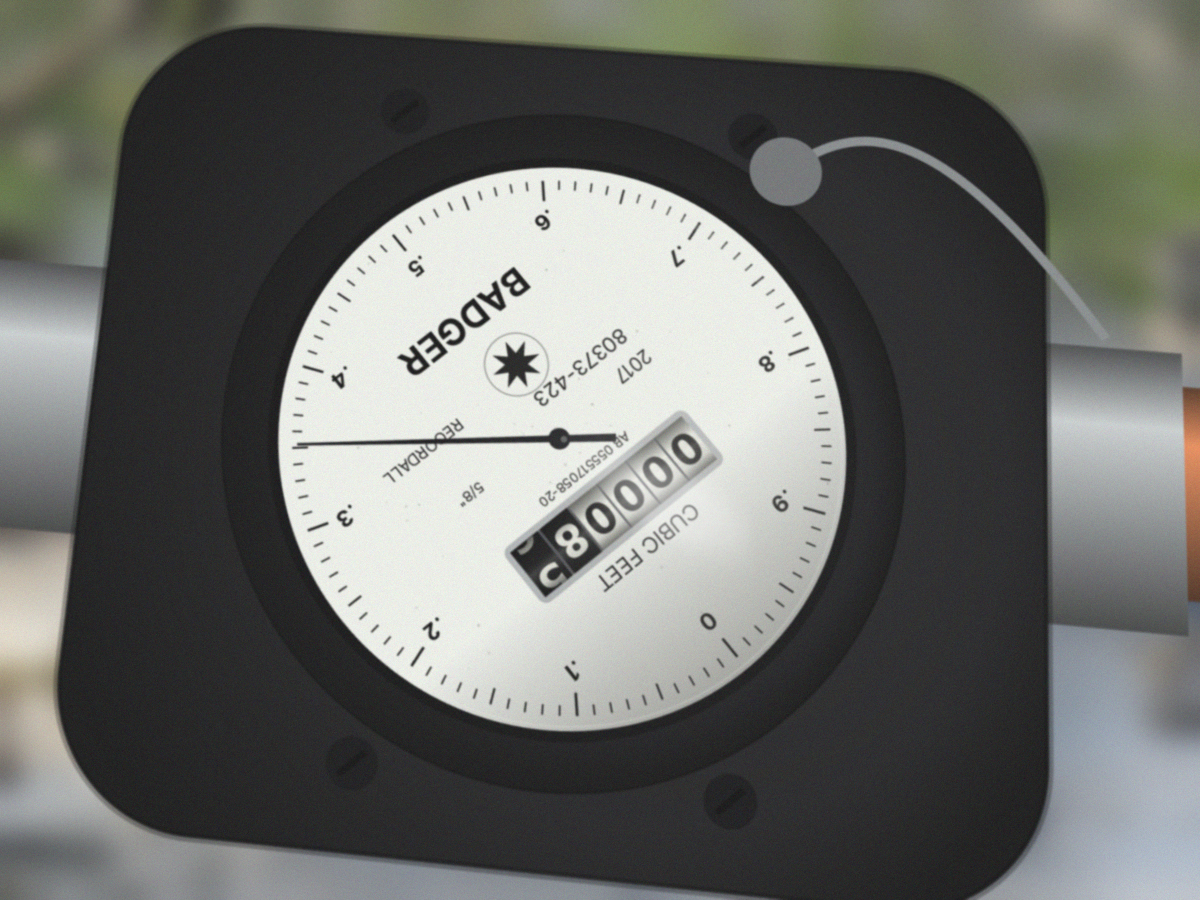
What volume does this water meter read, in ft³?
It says 85.35 ft³
